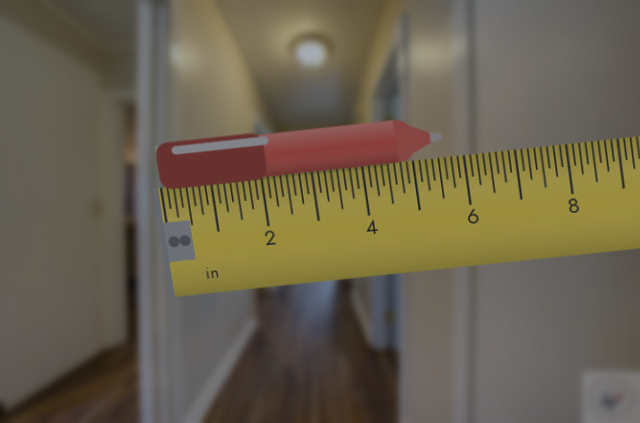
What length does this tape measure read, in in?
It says 5.625 in
